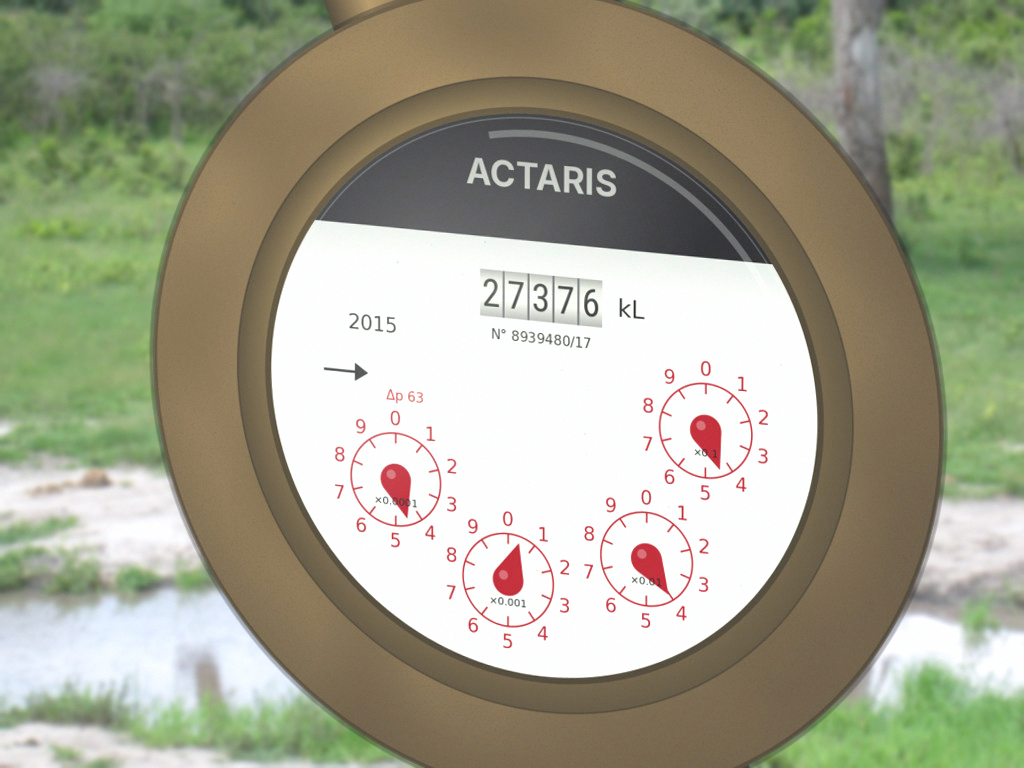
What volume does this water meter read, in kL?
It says 27376.4404 kL
